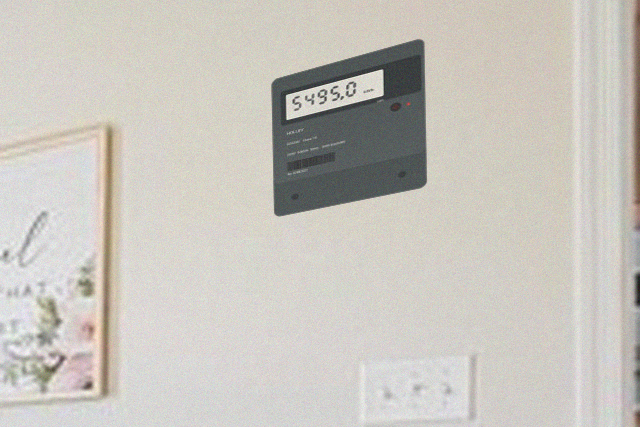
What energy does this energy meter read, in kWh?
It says 5495.0 kWh
